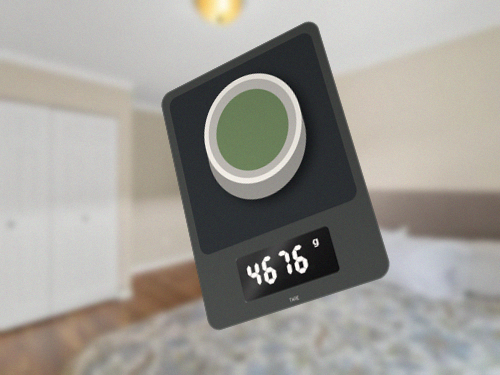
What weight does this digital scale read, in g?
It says 4676 g
